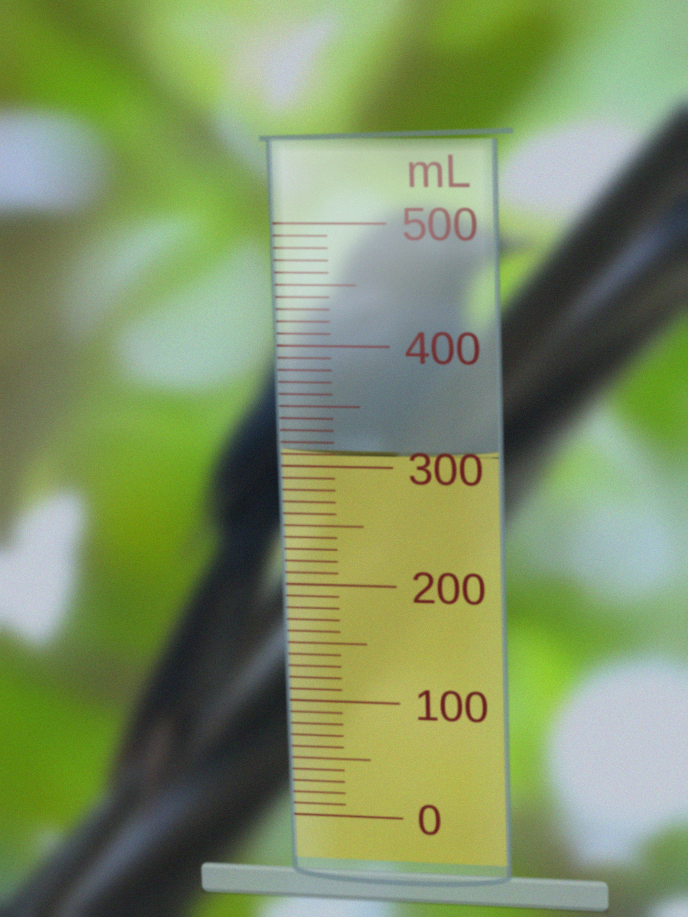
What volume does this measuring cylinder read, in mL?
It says 310 mL
